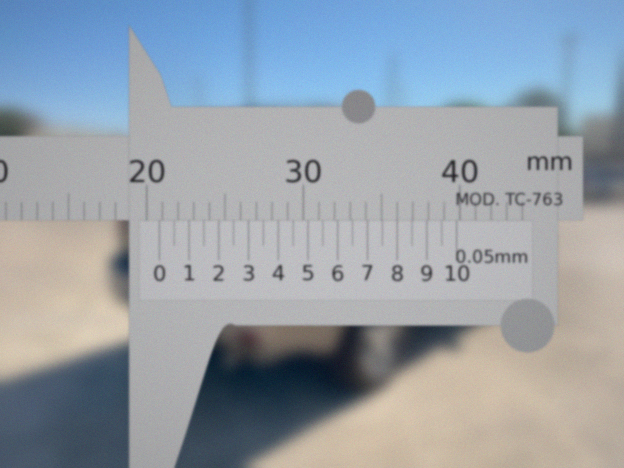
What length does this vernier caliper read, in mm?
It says 20.8 mm
